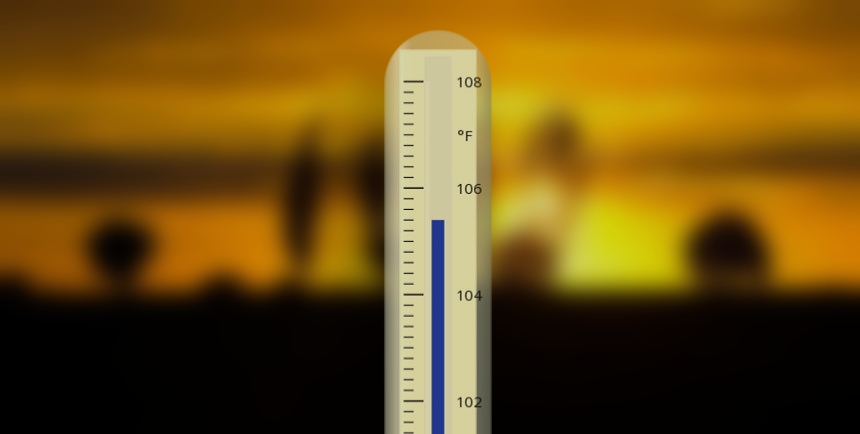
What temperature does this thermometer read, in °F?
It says 105.4 °F
